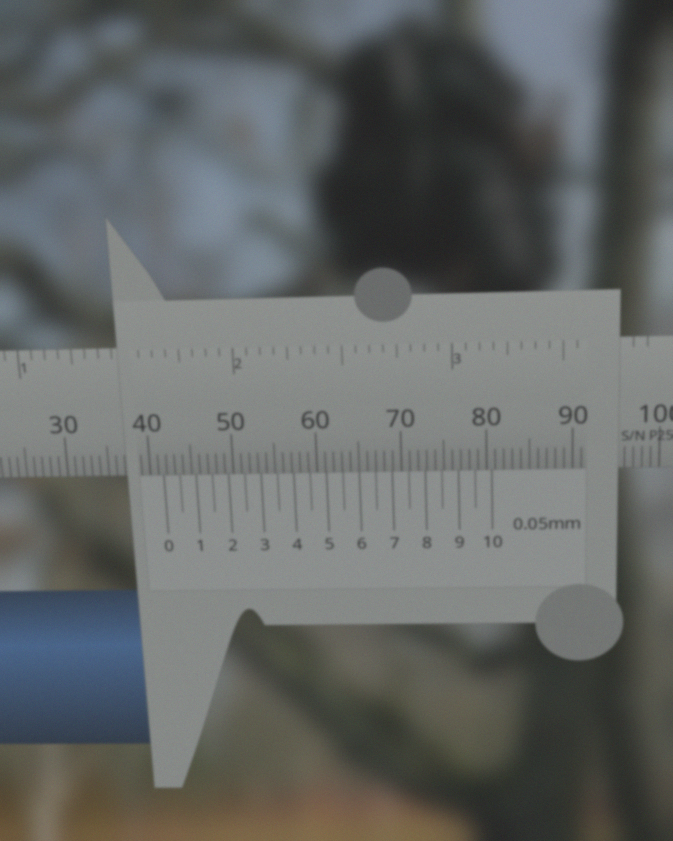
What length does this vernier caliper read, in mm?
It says 41.6 mm
